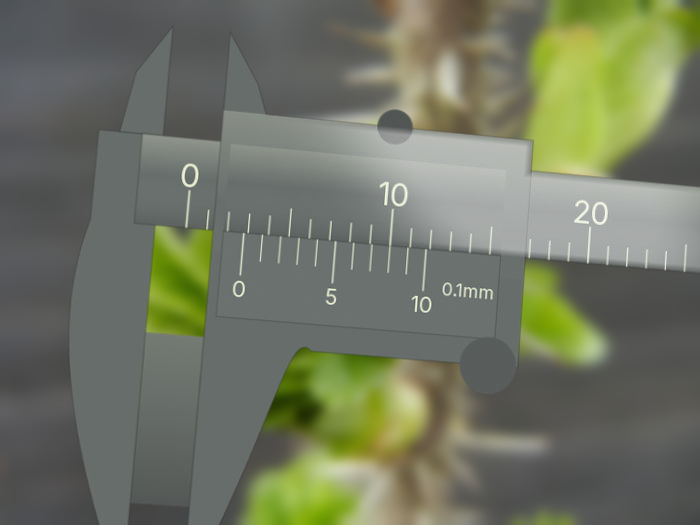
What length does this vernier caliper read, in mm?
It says 2.8 mm
